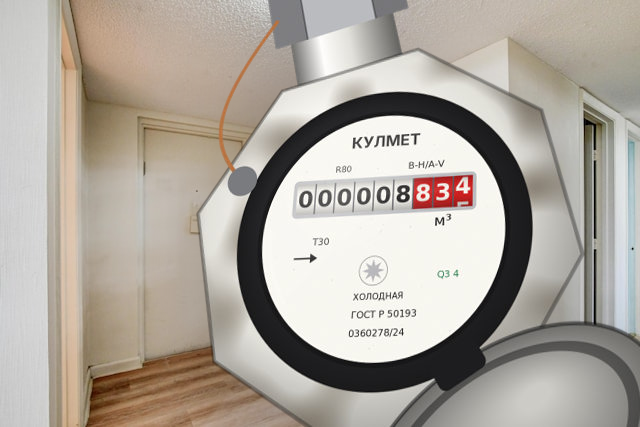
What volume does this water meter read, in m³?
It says 8.834 m³
